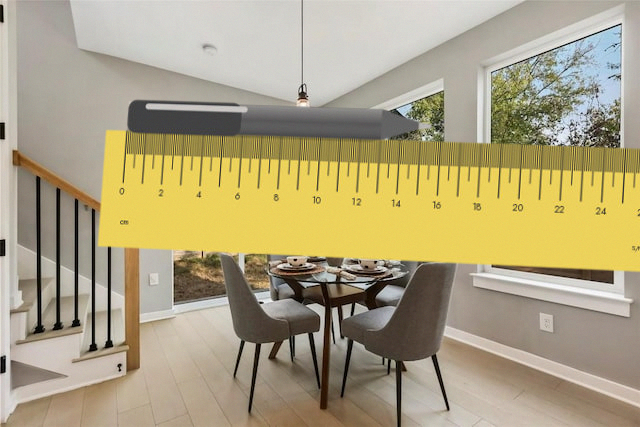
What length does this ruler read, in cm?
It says 15.5 cm
